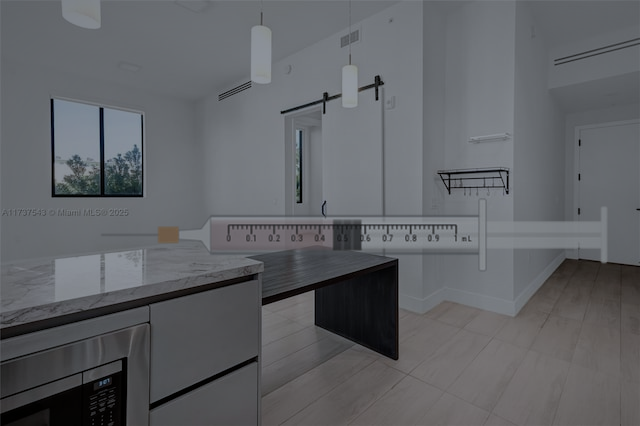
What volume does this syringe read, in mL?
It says 0.46 mL
